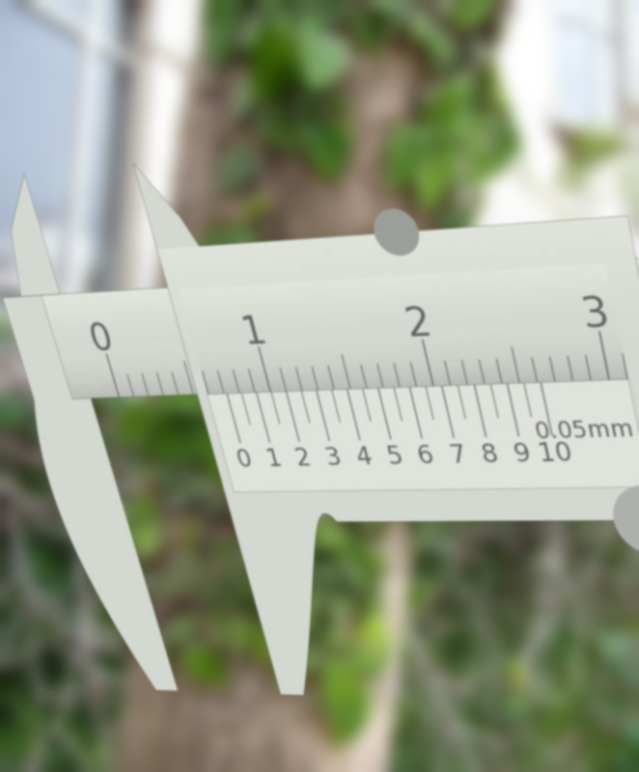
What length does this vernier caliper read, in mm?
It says 7.2 mm
